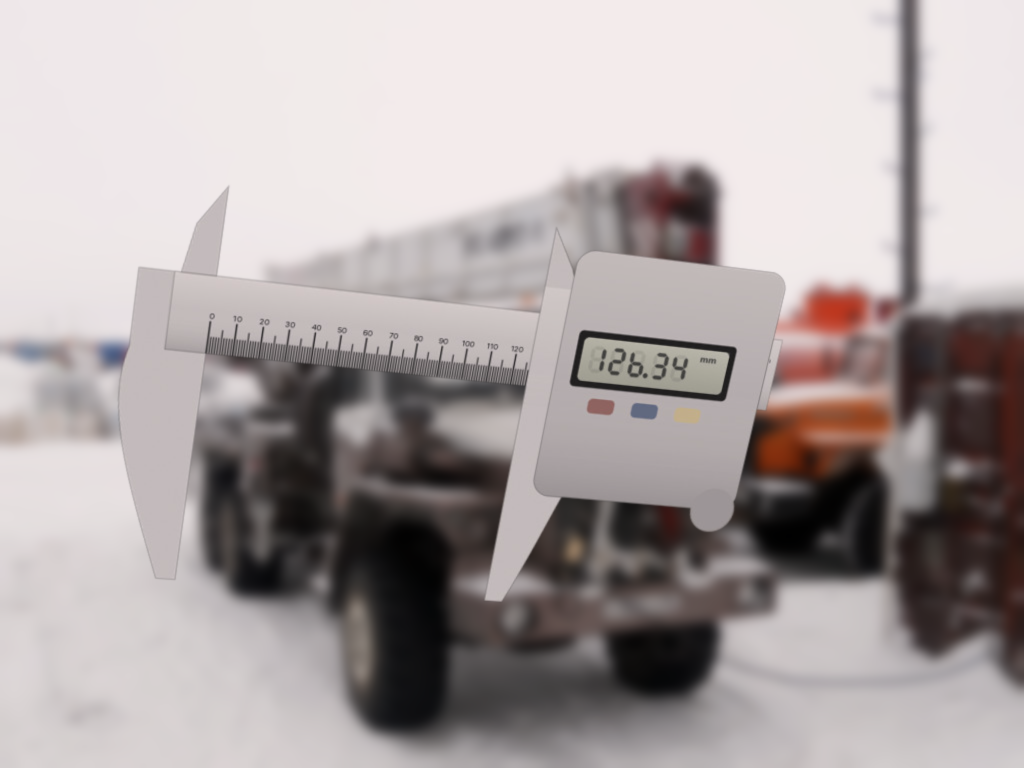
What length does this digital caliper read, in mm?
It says 126.34 mm
